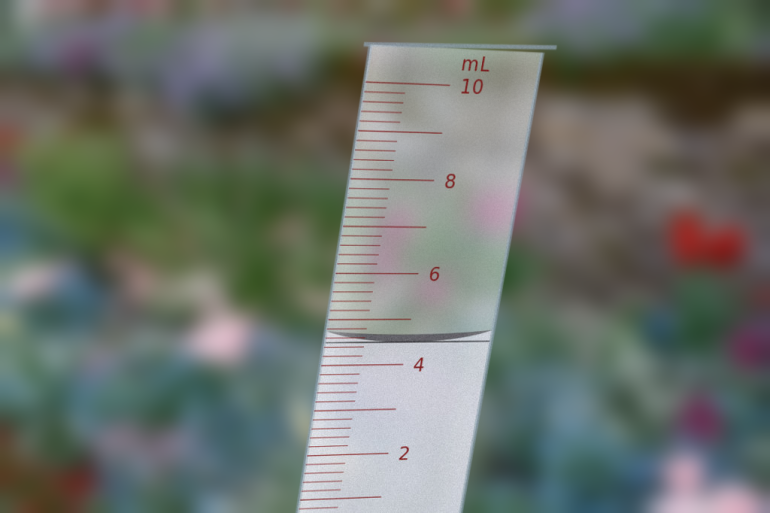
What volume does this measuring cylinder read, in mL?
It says 4.5 mL
